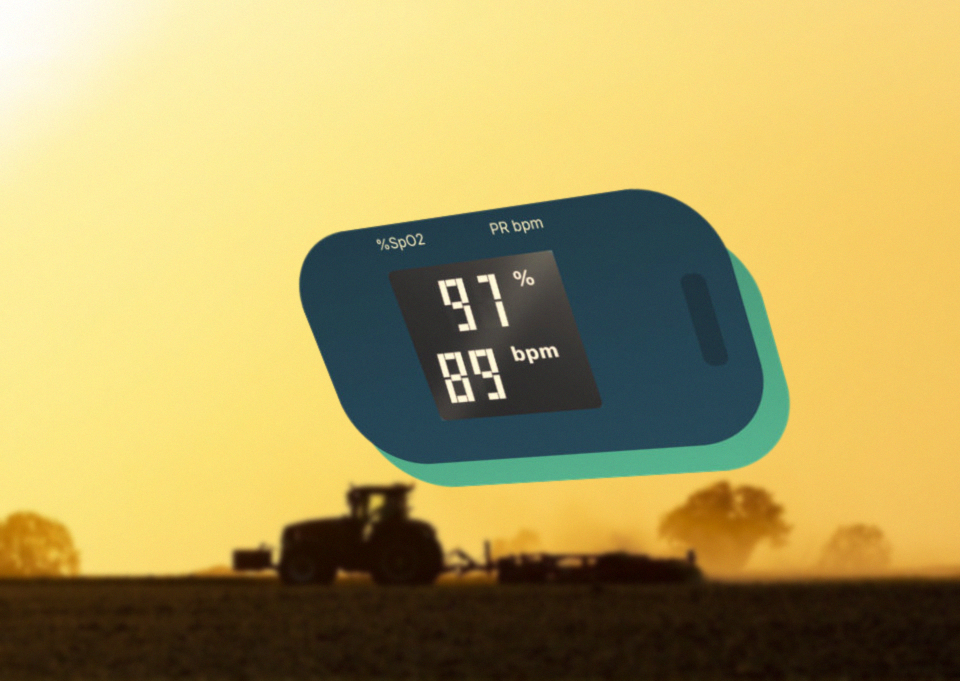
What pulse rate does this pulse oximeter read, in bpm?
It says 89 bpm
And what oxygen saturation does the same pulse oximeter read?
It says 97 %
